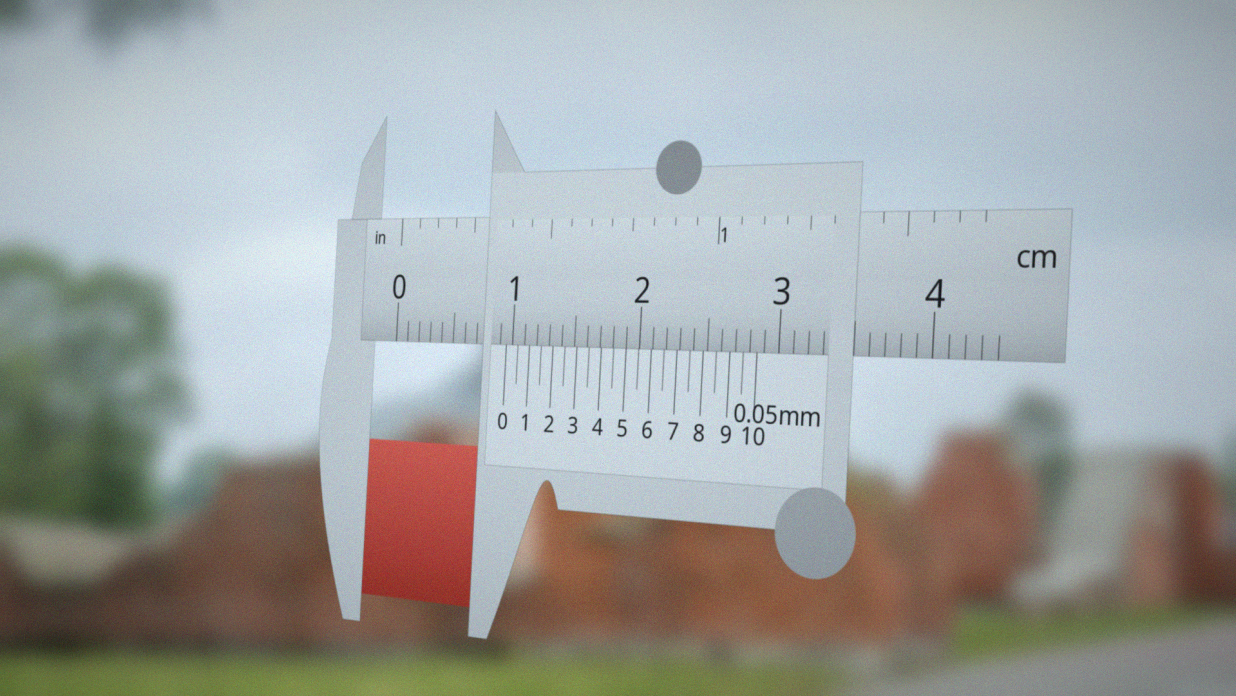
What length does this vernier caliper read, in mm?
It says 9.5 mm
